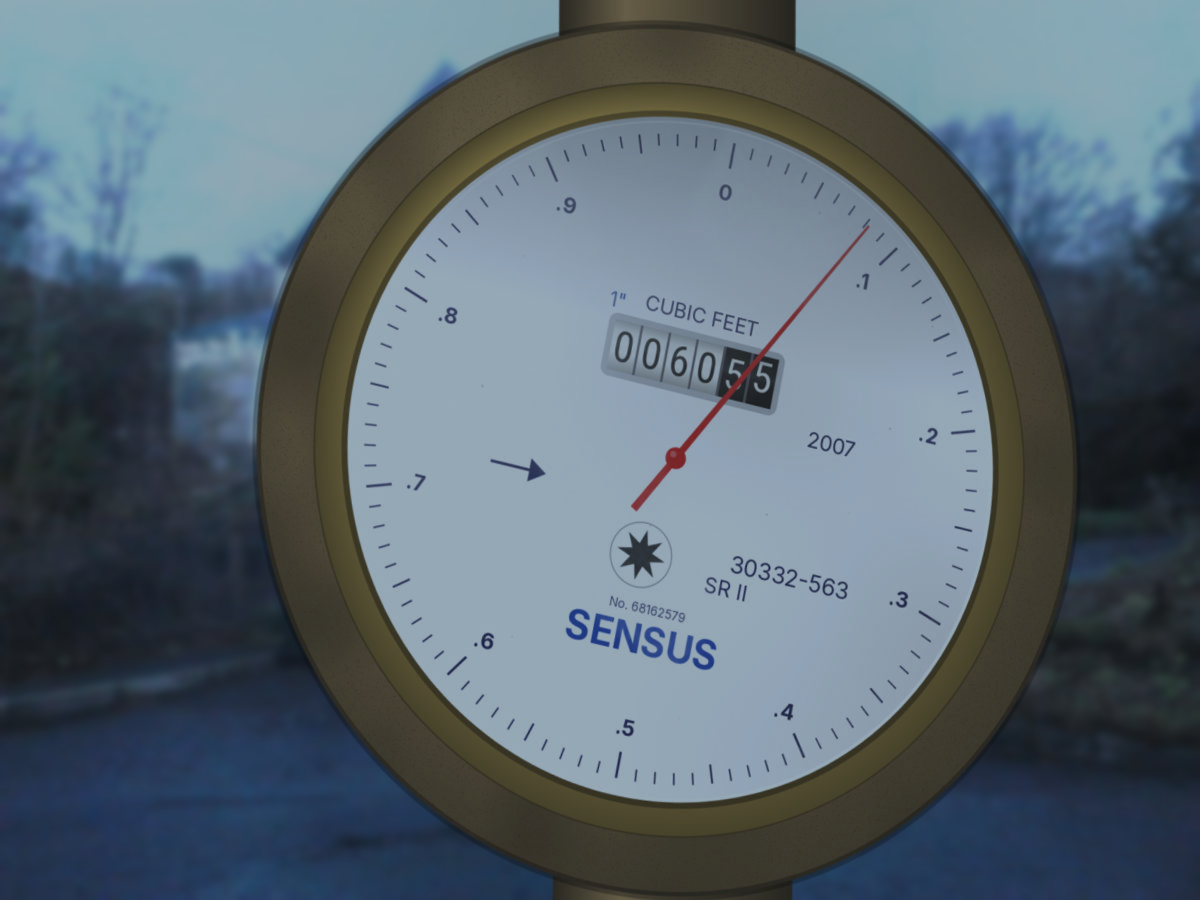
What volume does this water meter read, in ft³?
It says 6055.08 ft³
